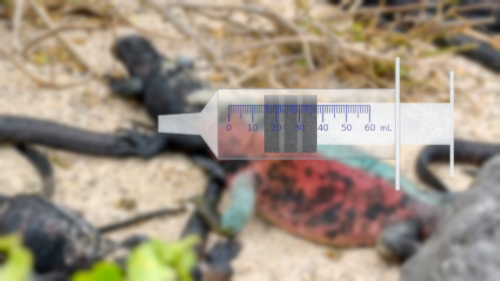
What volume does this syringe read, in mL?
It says 15 mL
